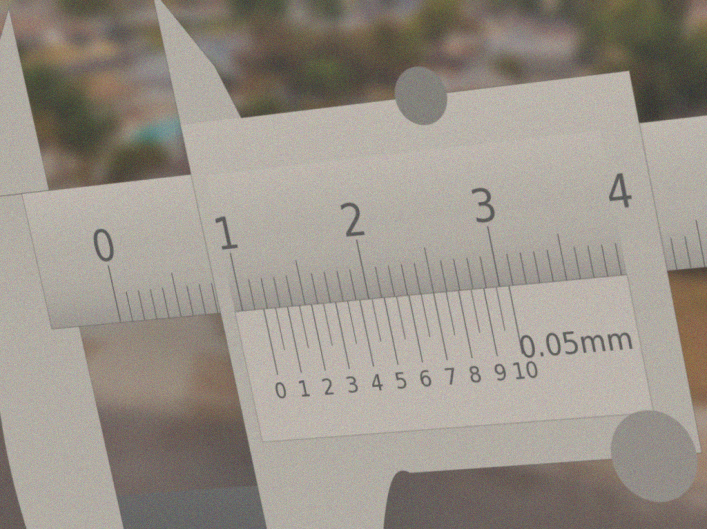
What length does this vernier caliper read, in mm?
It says 11.7 mm
